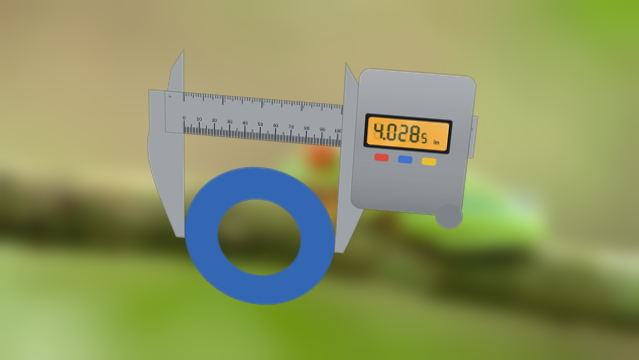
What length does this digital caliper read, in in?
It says 4.0285 in
